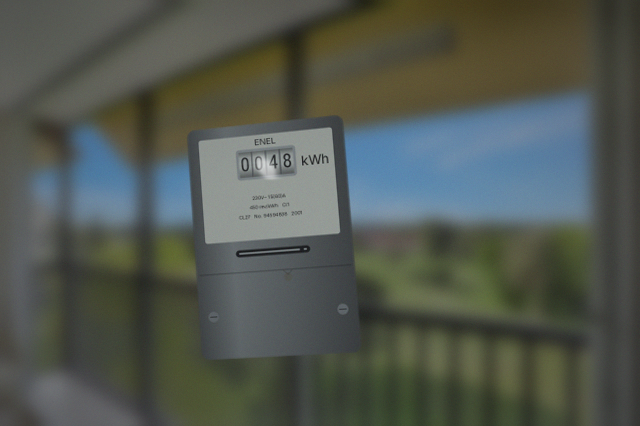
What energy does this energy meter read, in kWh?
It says 48 kWh
